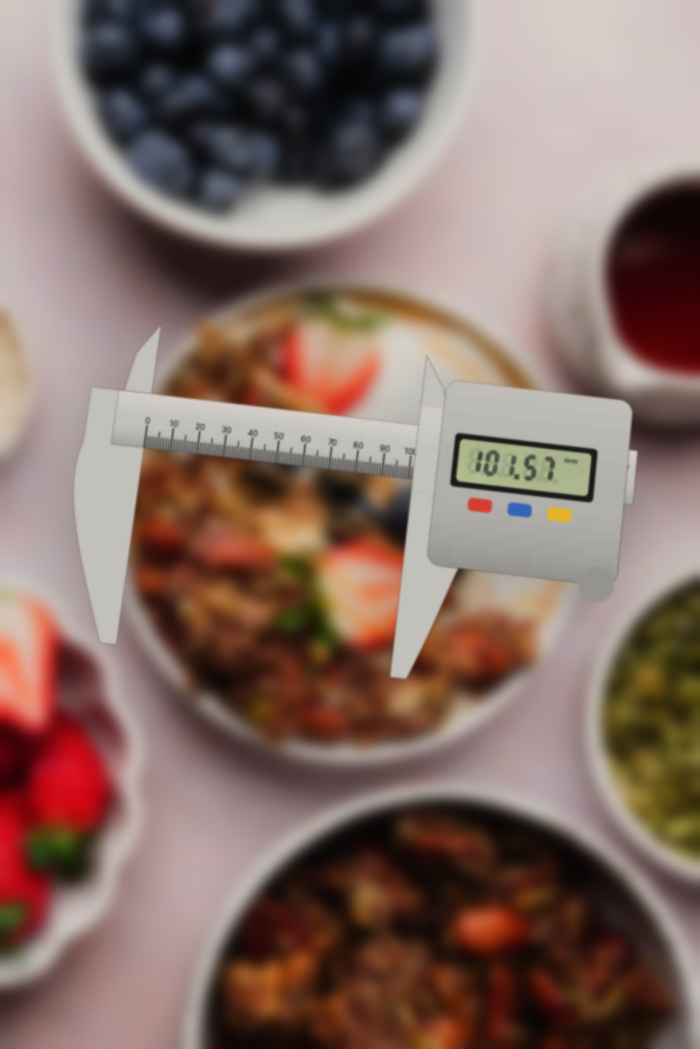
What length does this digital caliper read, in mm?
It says 101.57 mm
